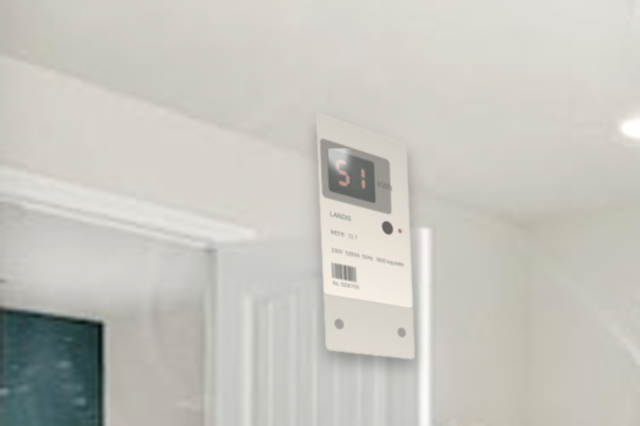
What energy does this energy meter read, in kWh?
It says 51 kWh
